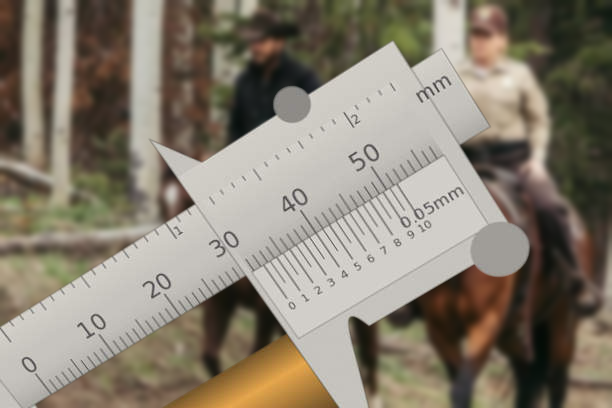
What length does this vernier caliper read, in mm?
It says 32.4 mm
